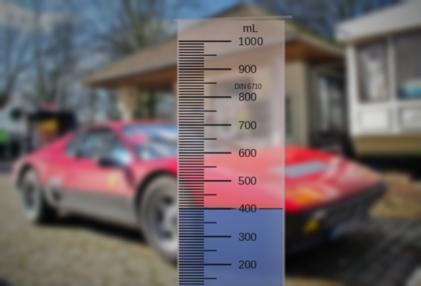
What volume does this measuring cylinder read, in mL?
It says 400 mL
